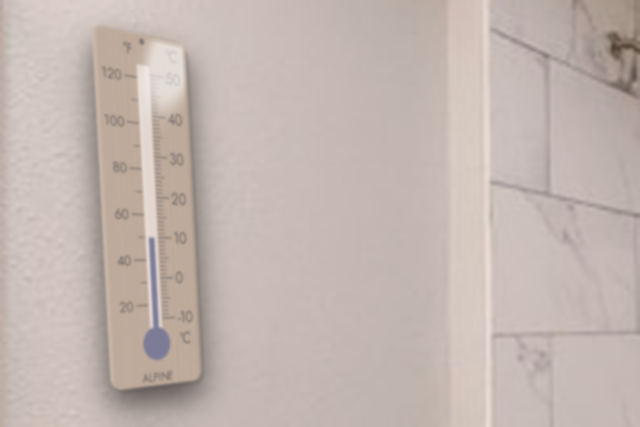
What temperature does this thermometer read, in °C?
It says 10 °C
